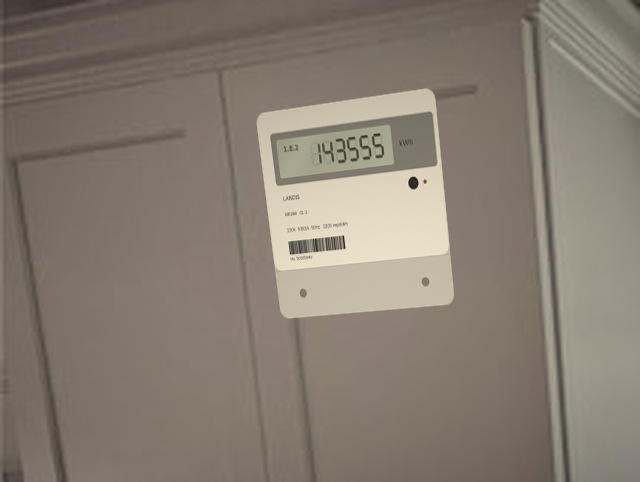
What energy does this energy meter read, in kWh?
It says 143555 kWh
